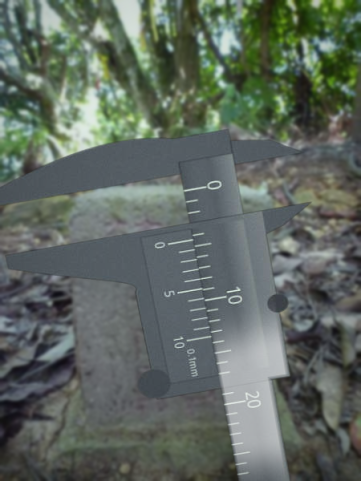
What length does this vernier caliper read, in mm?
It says 4.4 mm
